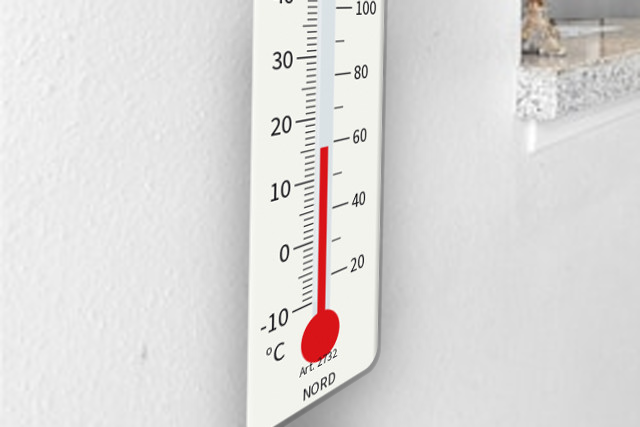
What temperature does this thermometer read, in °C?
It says 15 °C
